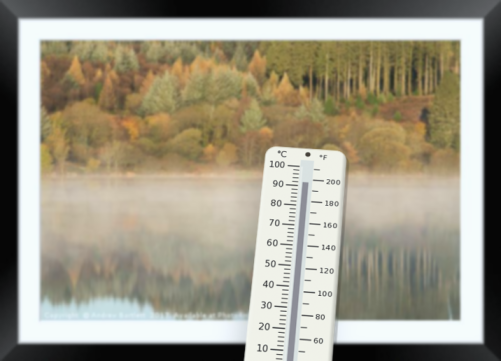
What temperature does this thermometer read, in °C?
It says 92 °C
